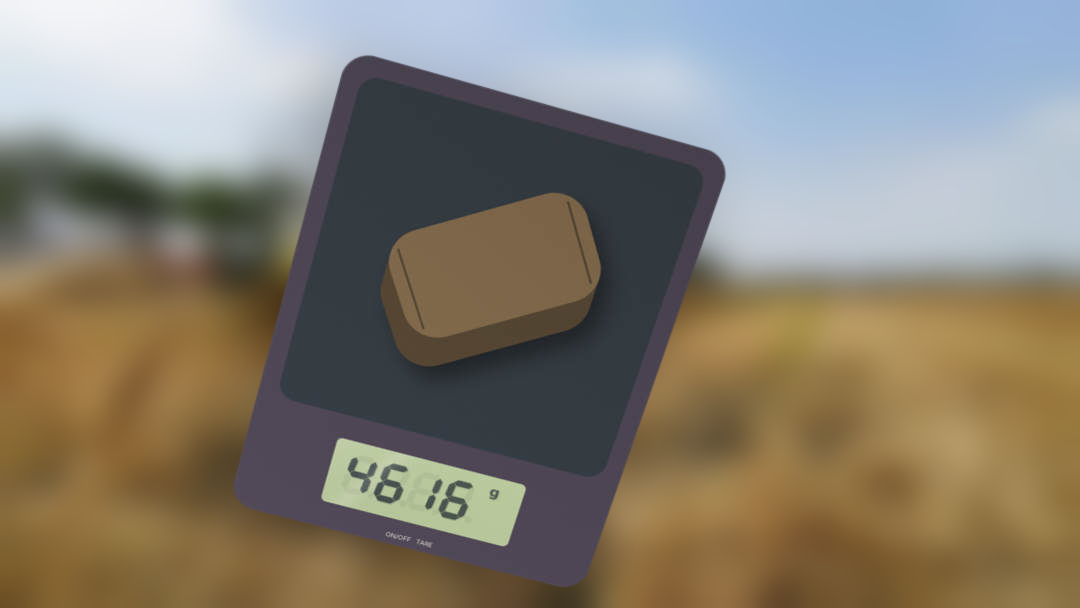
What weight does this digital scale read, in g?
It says 4616 g
